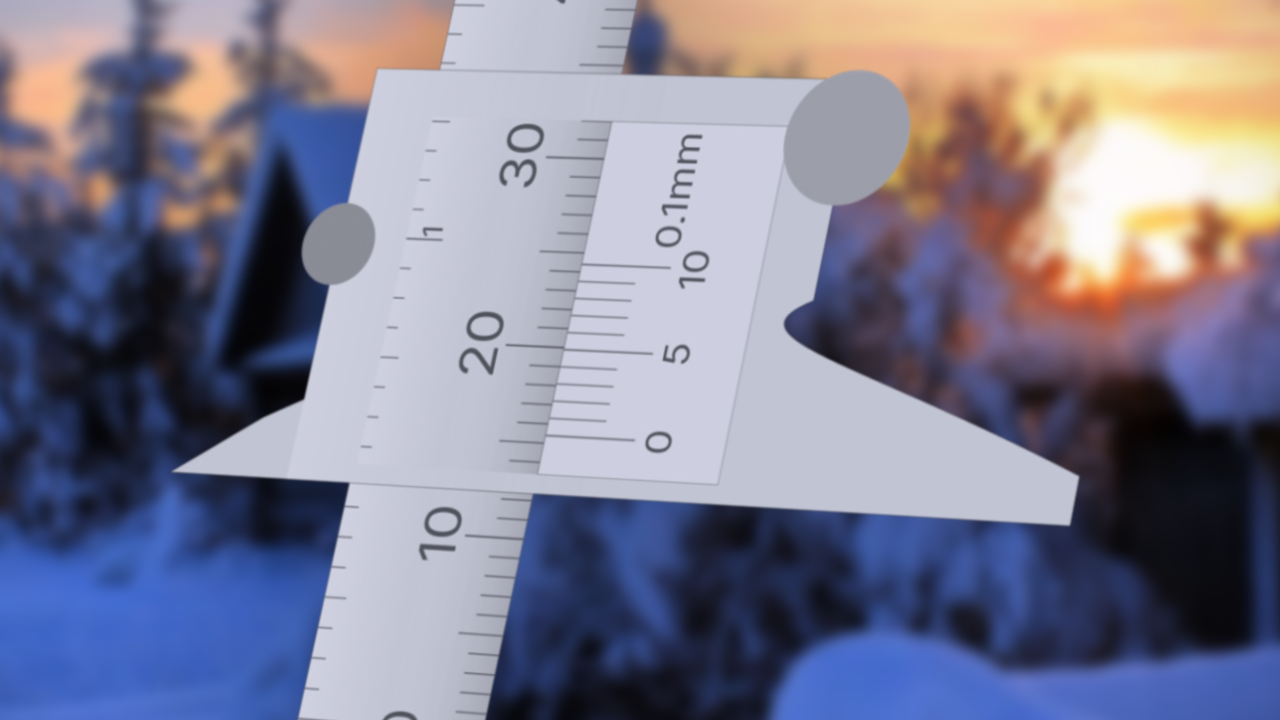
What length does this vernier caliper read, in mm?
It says 15.4 mm
